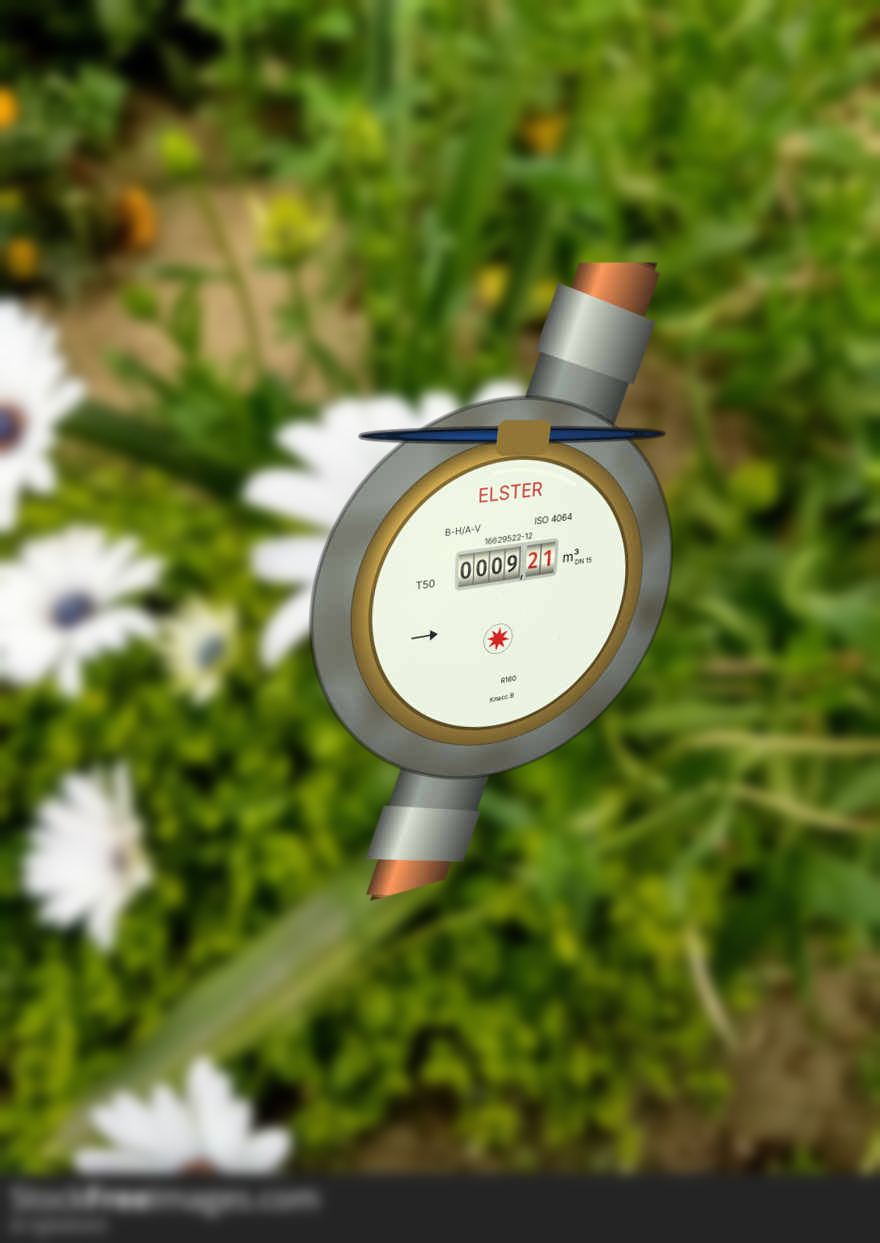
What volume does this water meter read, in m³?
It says 9.21 m³
